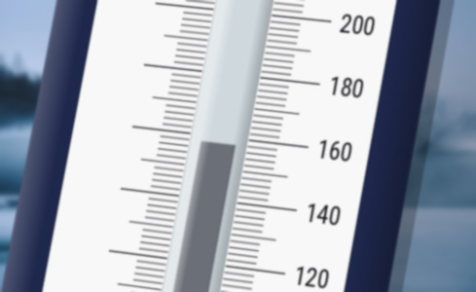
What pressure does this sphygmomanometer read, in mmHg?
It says 158 mmHg
